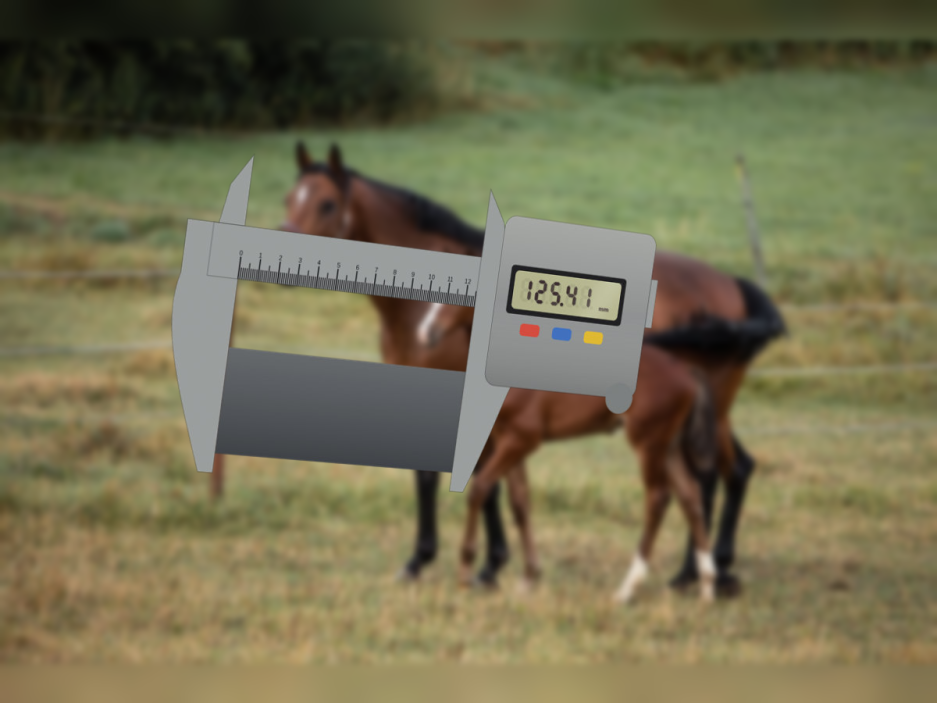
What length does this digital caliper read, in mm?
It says 125.41 mm
